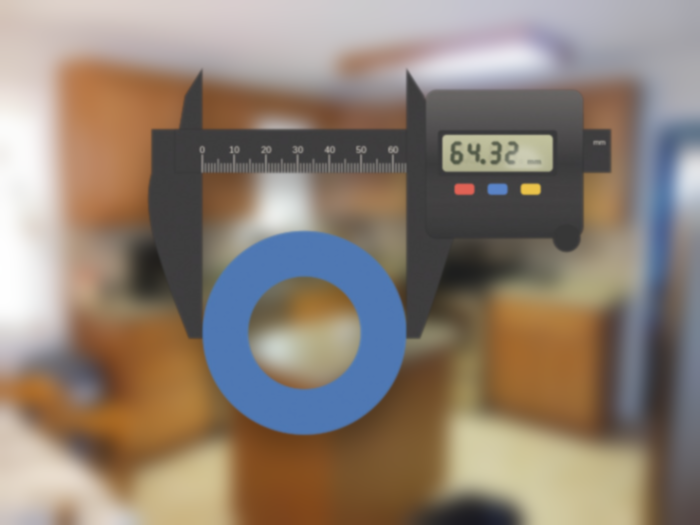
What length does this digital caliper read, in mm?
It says 64.32 mm
